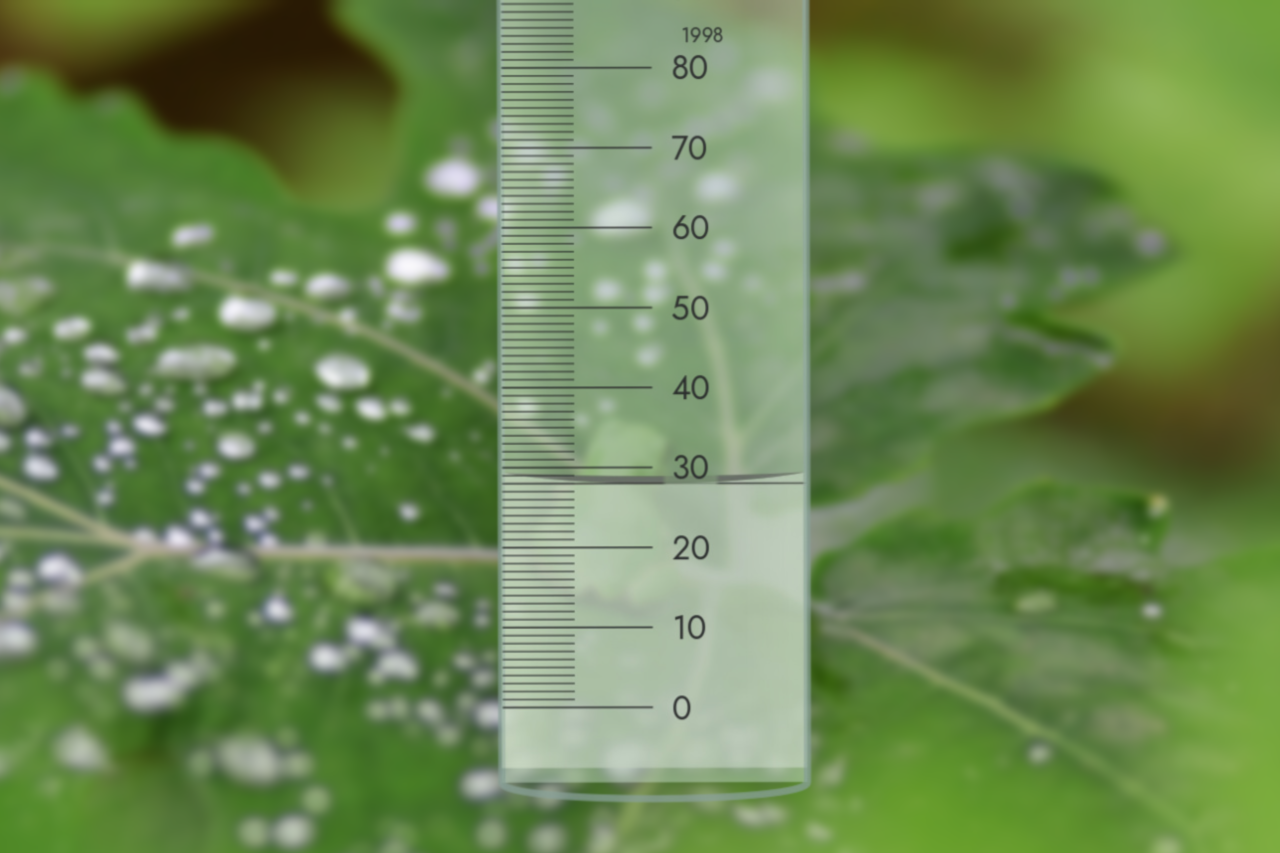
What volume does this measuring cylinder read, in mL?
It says 28 mL
